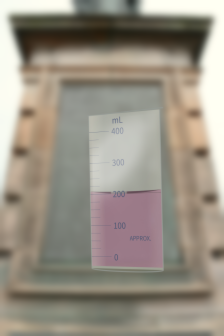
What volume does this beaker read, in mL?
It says 200 mL
